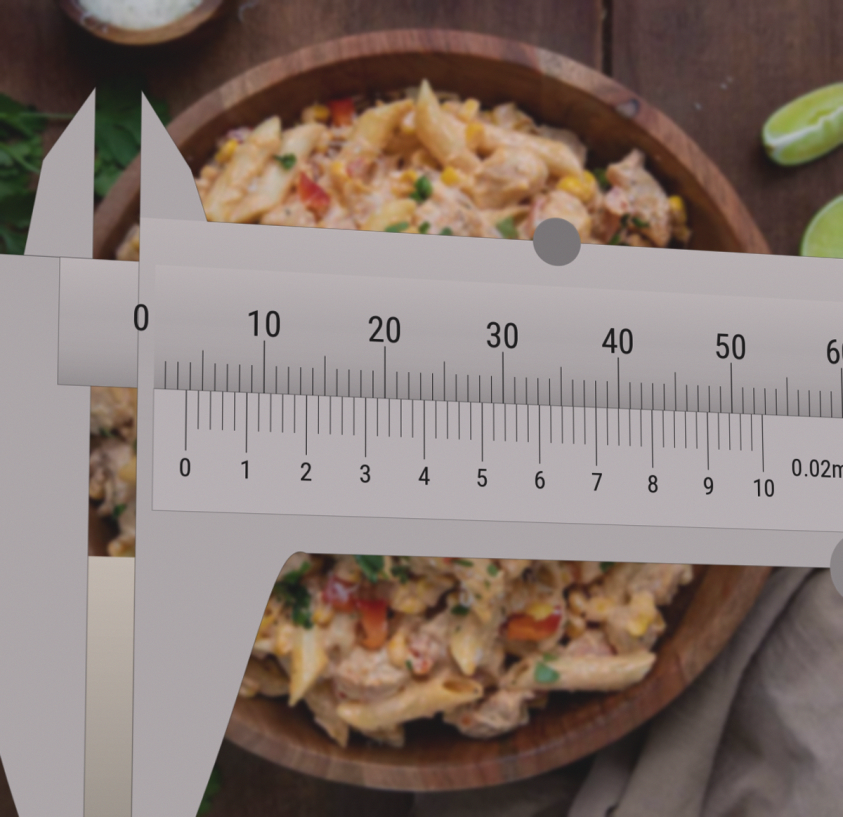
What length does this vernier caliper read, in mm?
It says 3.7 mm
